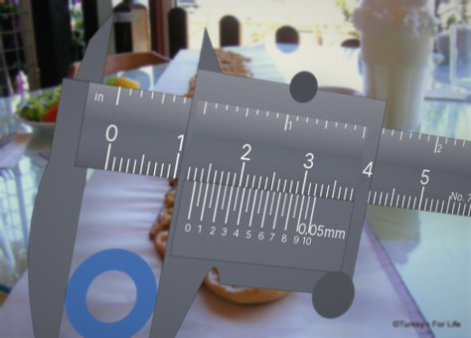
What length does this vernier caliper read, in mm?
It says 13.2 mm
